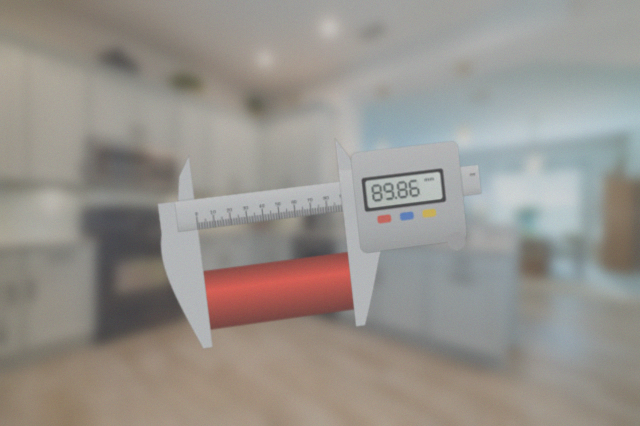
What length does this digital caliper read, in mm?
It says 89.86 mm
